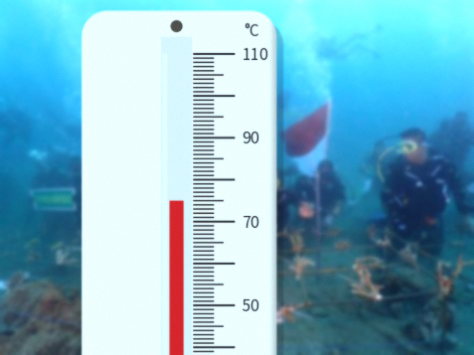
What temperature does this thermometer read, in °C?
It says 75 °C
